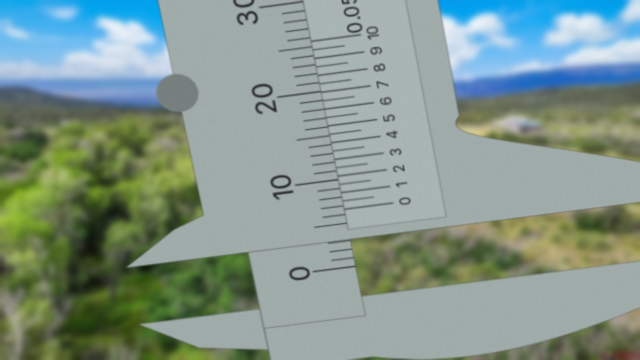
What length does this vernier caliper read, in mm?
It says 6.6 mm
